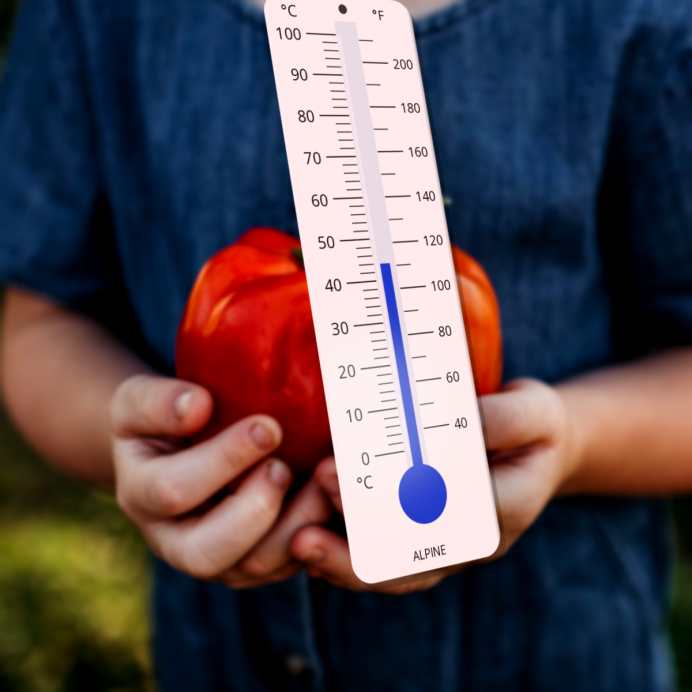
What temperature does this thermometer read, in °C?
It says 44 °C
